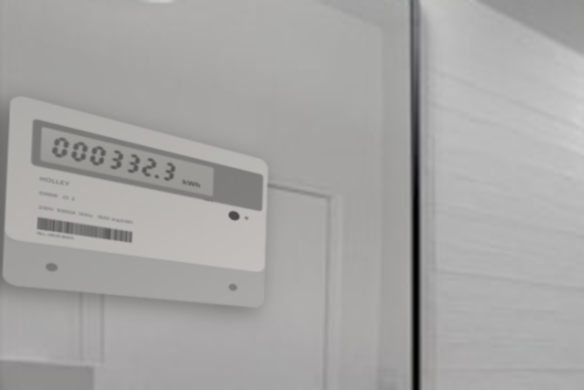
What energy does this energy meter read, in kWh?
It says 332.3 kWh
